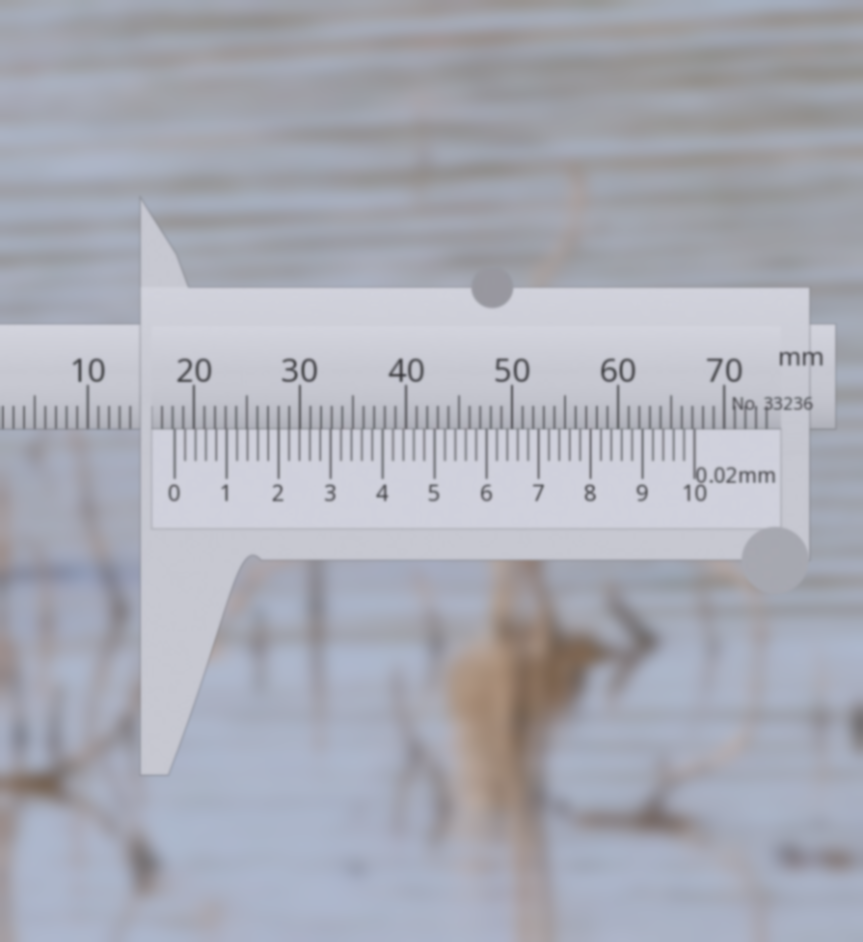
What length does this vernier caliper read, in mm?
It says 18.2 mm
